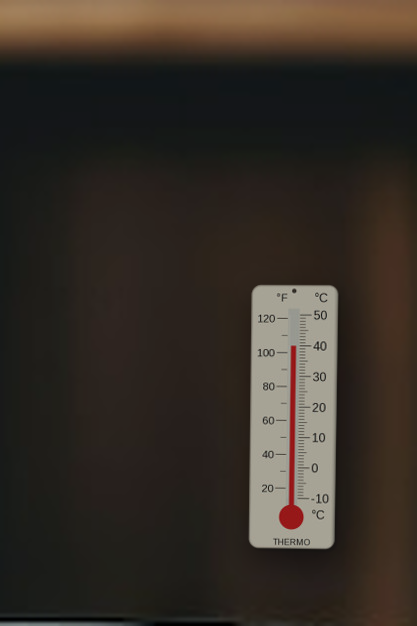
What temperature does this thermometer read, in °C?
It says 40 °C
